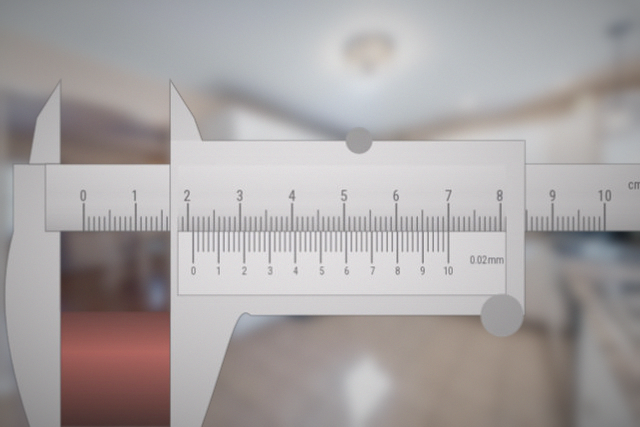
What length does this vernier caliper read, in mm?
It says 21.0 mm
